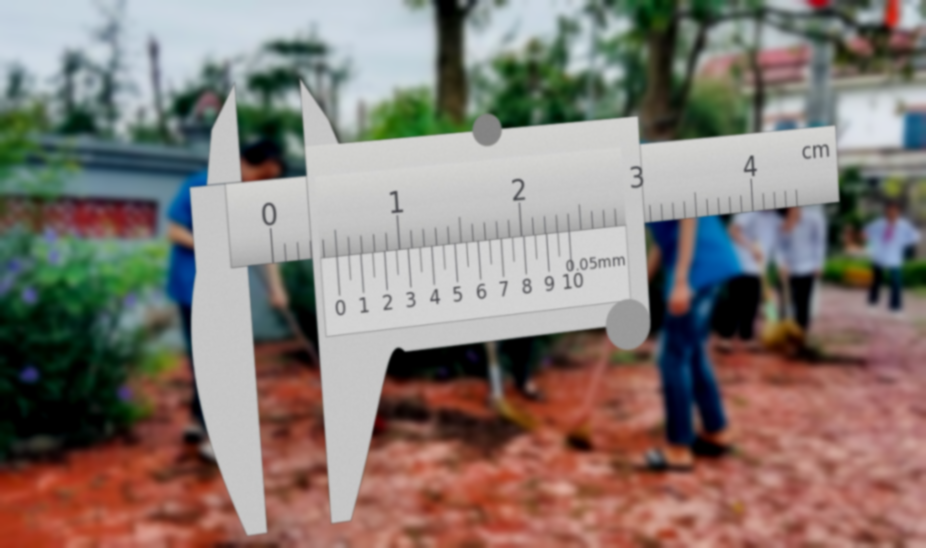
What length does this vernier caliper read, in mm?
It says 5.0 mm
